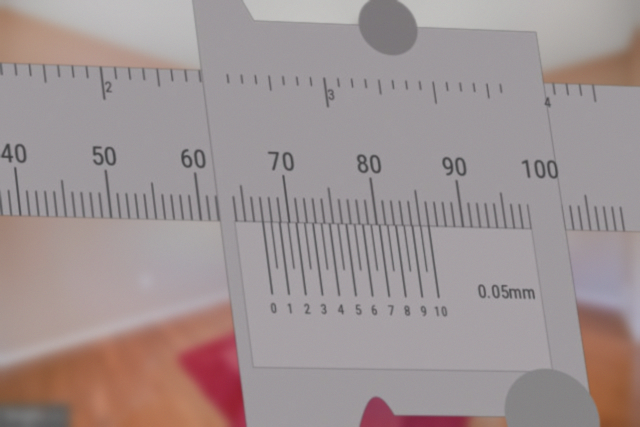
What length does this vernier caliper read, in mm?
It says 67.0 mm
